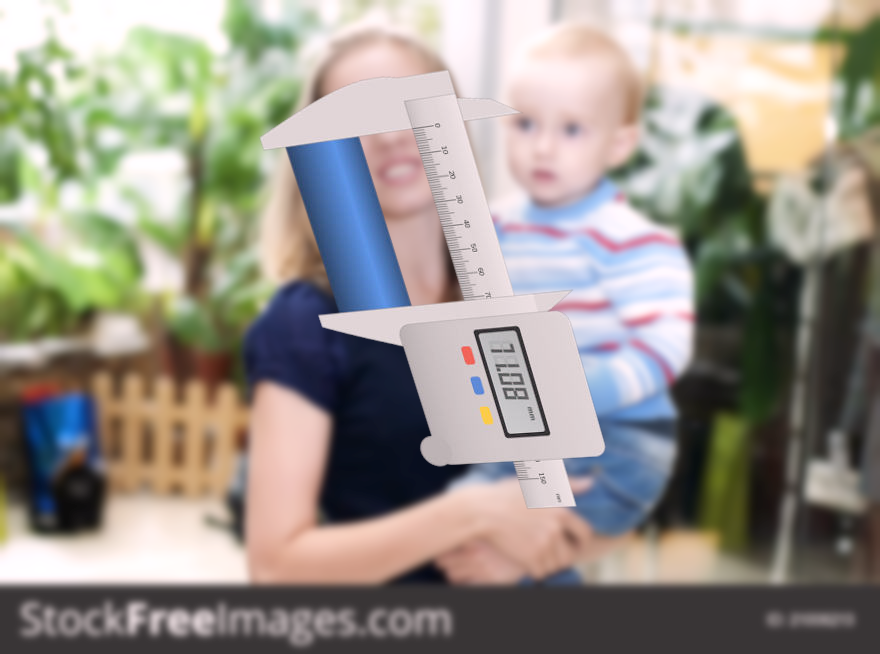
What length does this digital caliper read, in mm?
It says 71.08 mm
